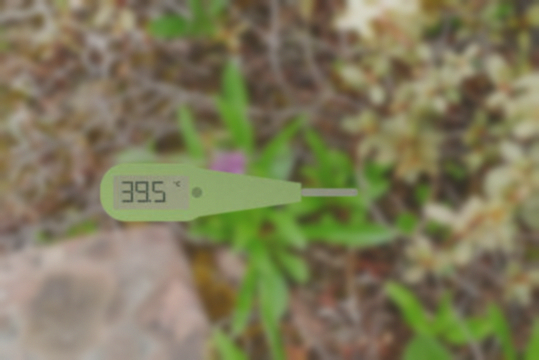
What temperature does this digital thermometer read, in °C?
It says 39.5 °C
